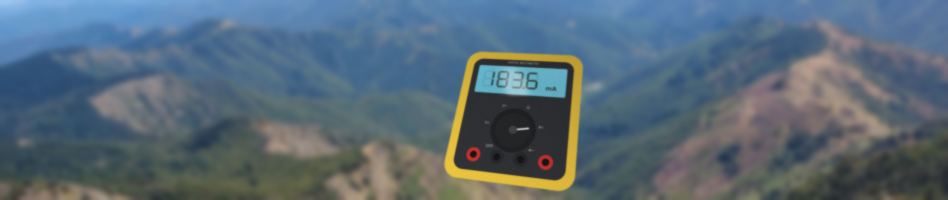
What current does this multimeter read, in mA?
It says 183.6 mA
